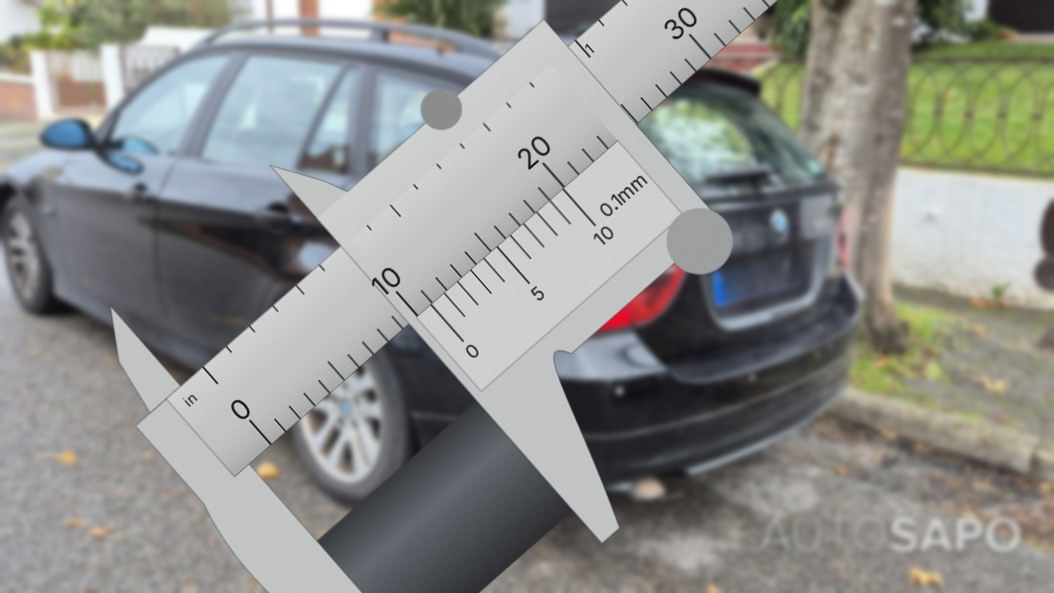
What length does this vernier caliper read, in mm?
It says 10.9 mm
